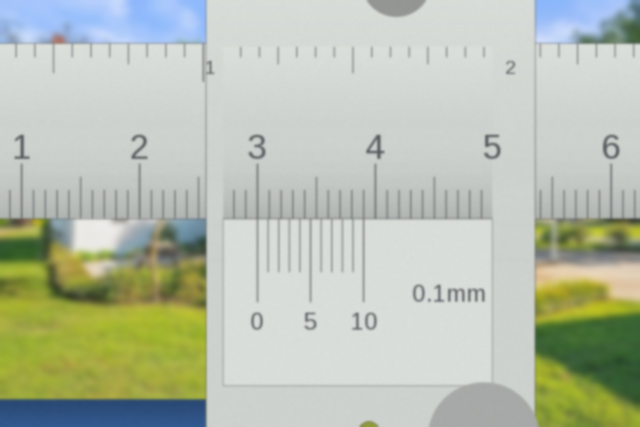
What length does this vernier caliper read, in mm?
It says 30.0 mm
